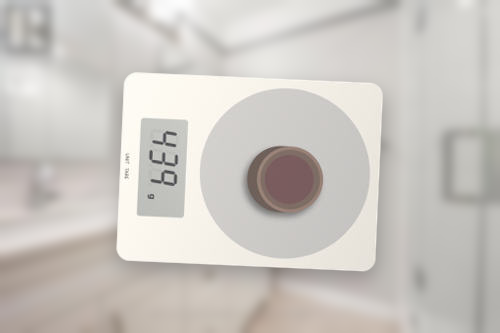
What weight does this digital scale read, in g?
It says 439 g
